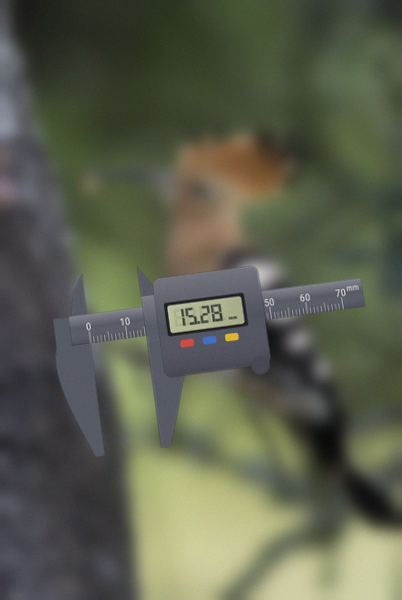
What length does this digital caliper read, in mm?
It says 15.28 mm
